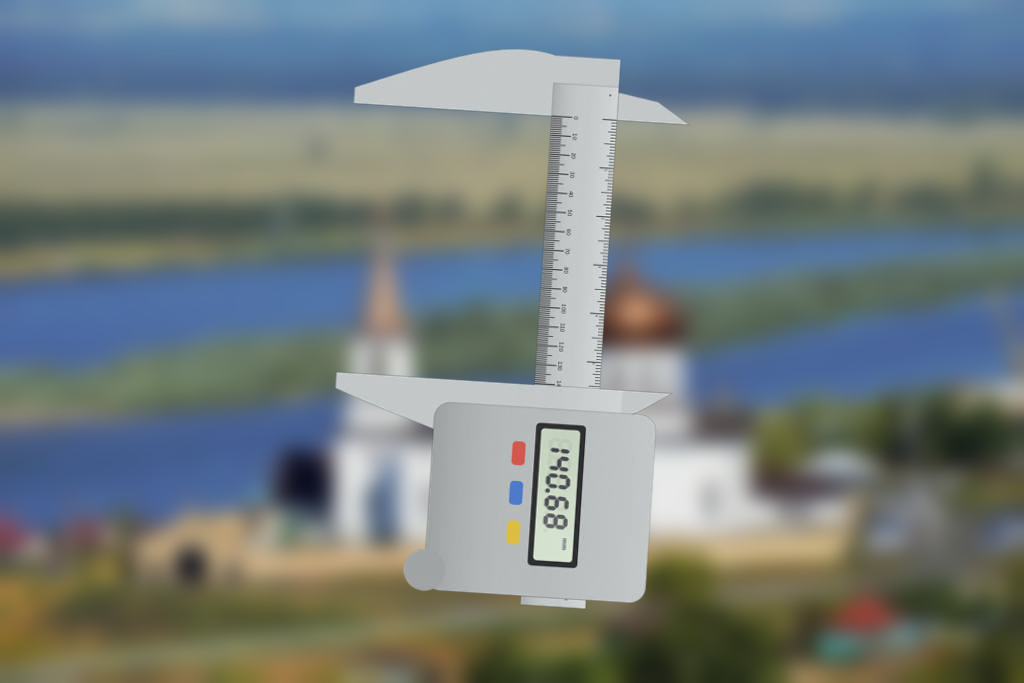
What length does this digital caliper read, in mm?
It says 140.68 mm
